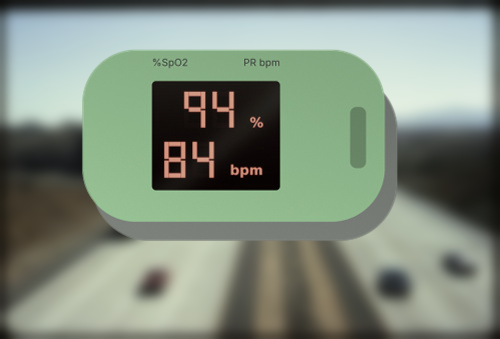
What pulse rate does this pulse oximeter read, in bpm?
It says 84 bpm
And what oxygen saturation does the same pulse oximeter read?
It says 94 %
